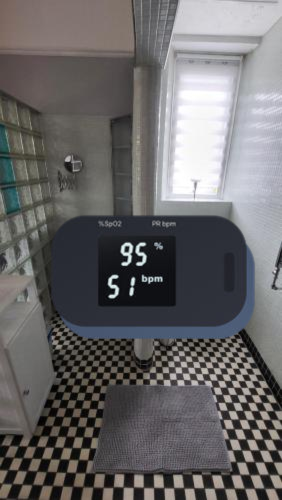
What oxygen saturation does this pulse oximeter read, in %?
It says 95 %
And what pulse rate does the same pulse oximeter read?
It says 51 bpm
